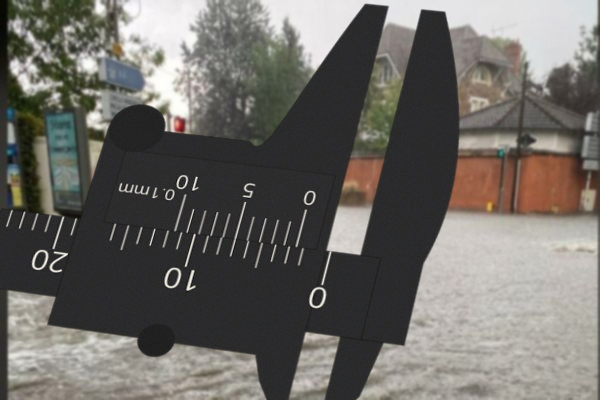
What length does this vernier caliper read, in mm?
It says 2.5 mm
